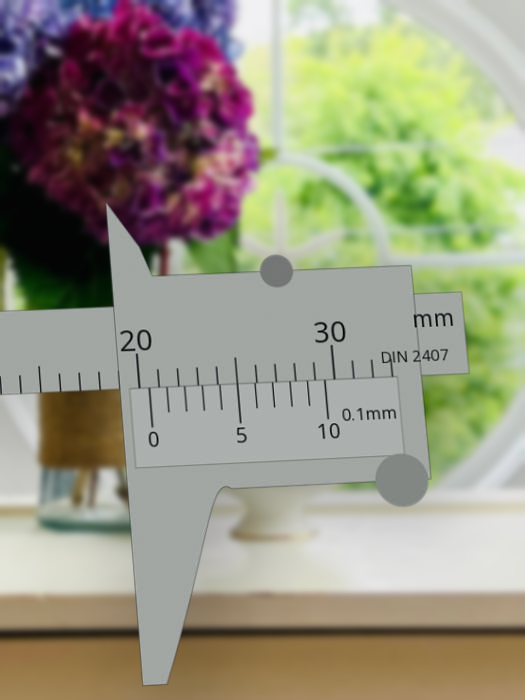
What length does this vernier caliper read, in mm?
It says 20.5 mm
